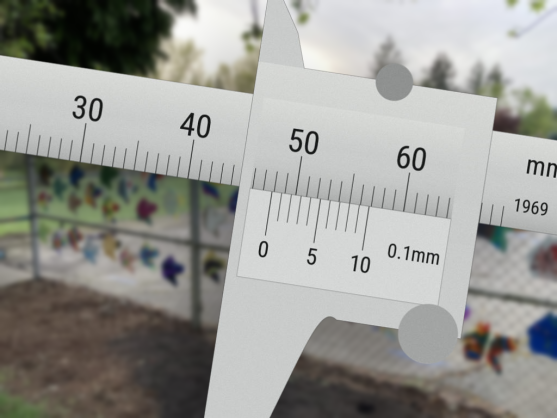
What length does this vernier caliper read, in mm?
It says 47.8 mm
